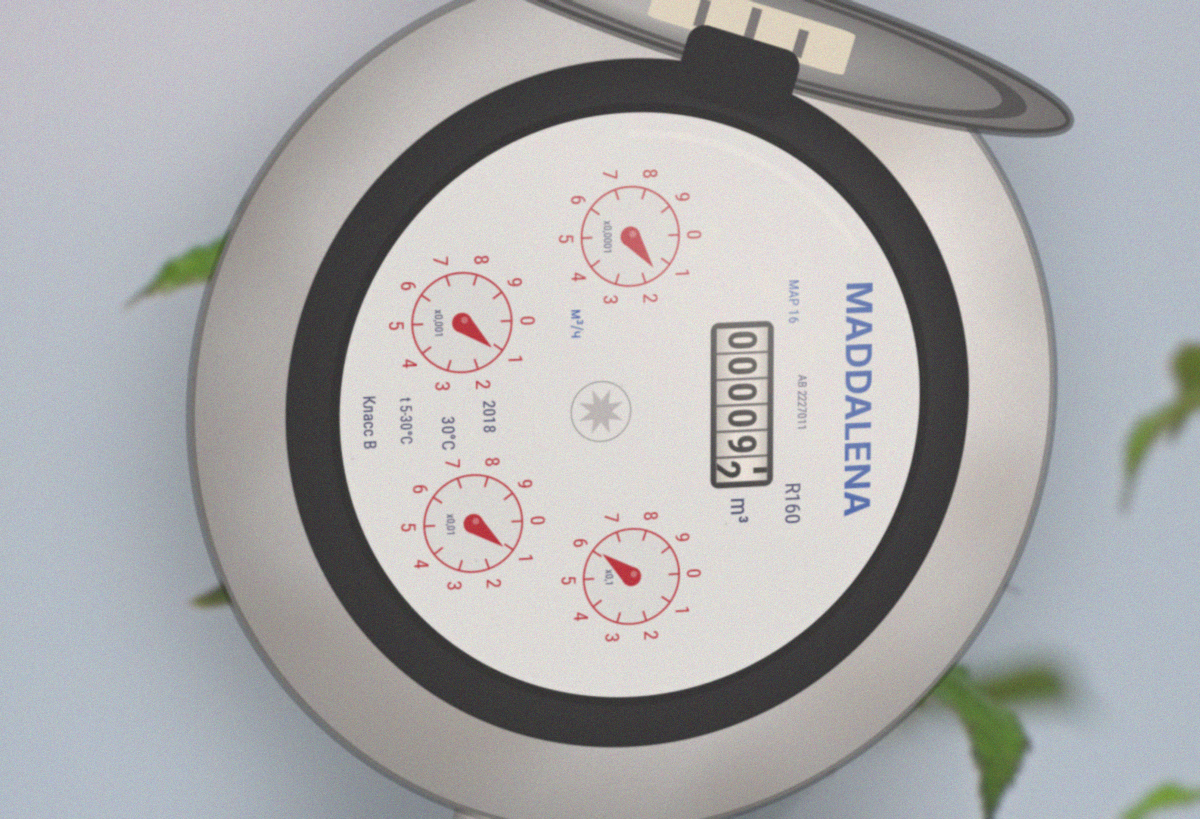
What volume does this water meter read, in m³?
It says 91.6111 m³
